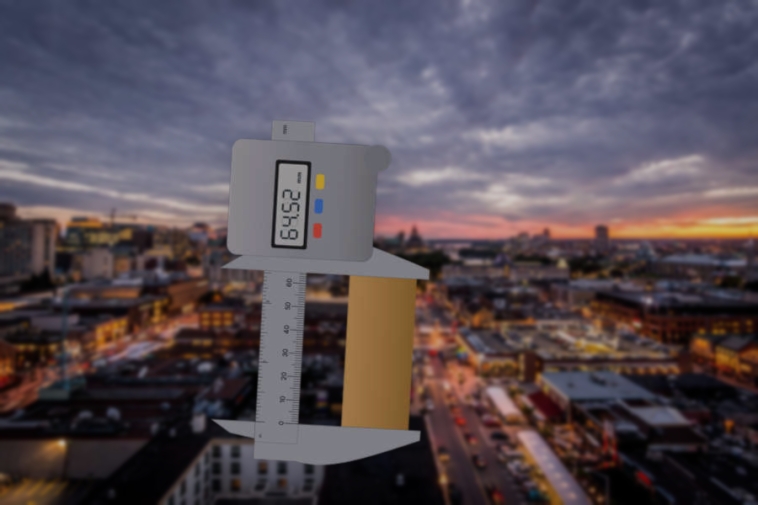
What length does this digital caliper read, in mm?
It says 64.52 mm
